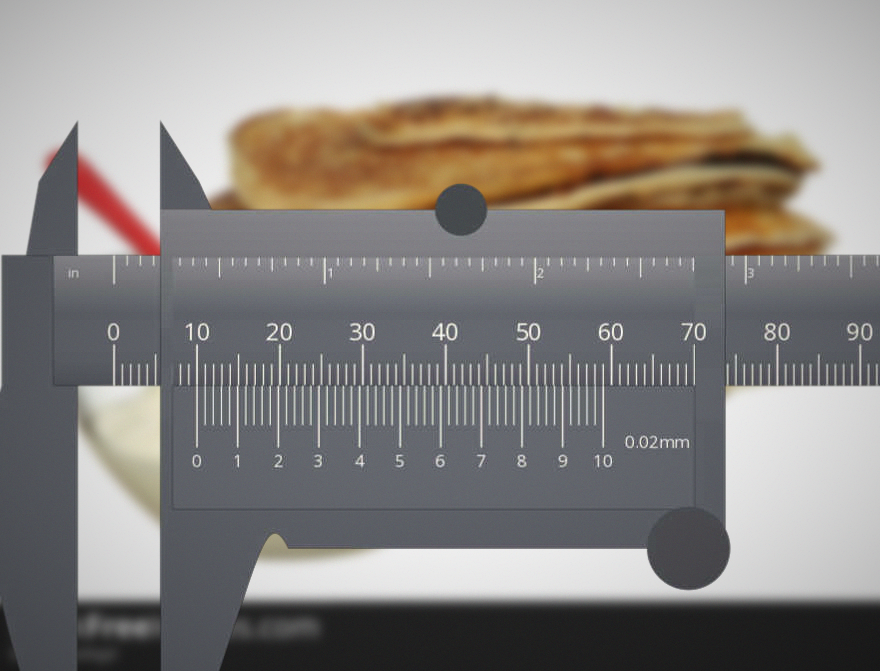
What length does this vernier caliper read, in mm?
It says 10.0 mm
